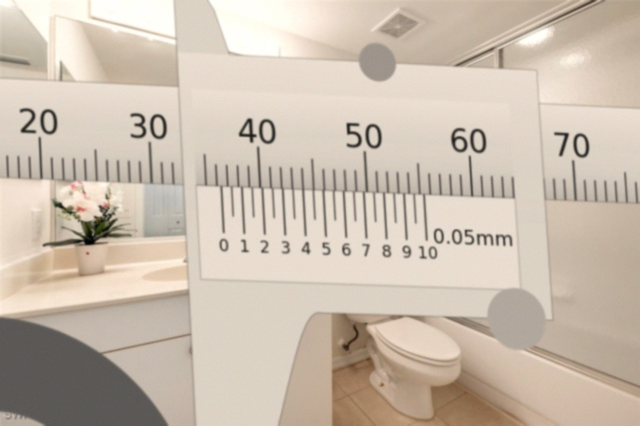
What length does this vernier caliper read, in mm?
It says 36.4 mm
